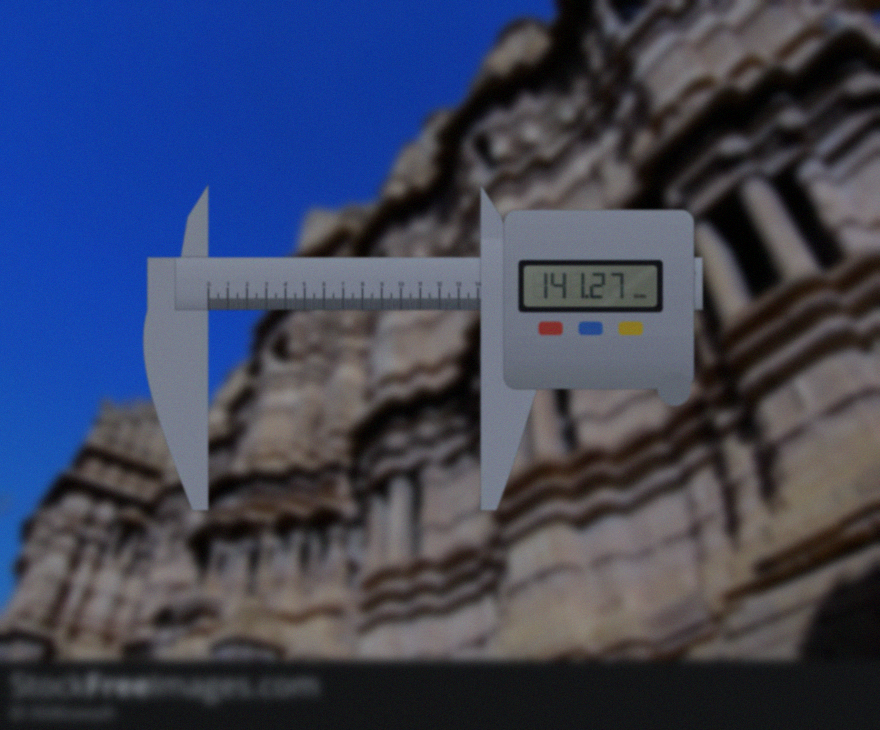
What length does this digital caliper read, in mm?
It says 141.27 mm
